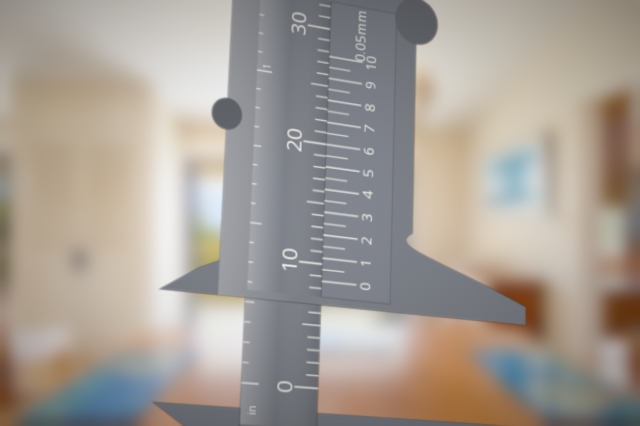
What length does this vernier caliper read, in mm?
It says 8.6 mm
